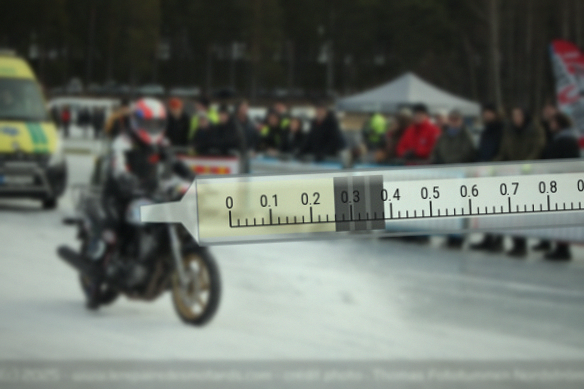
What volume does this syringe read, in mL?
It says 0.26 mL
